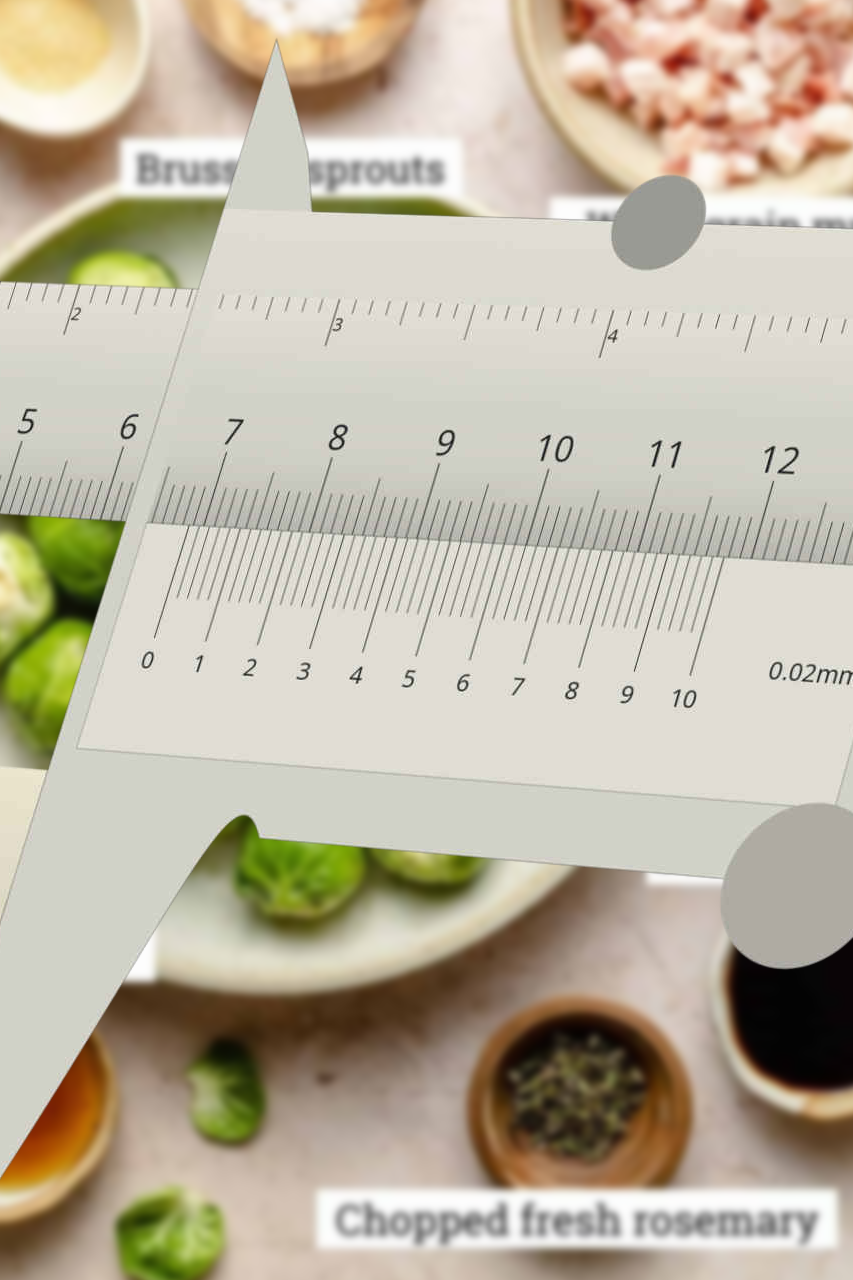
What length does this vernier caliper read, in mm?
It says 68.6 mm
